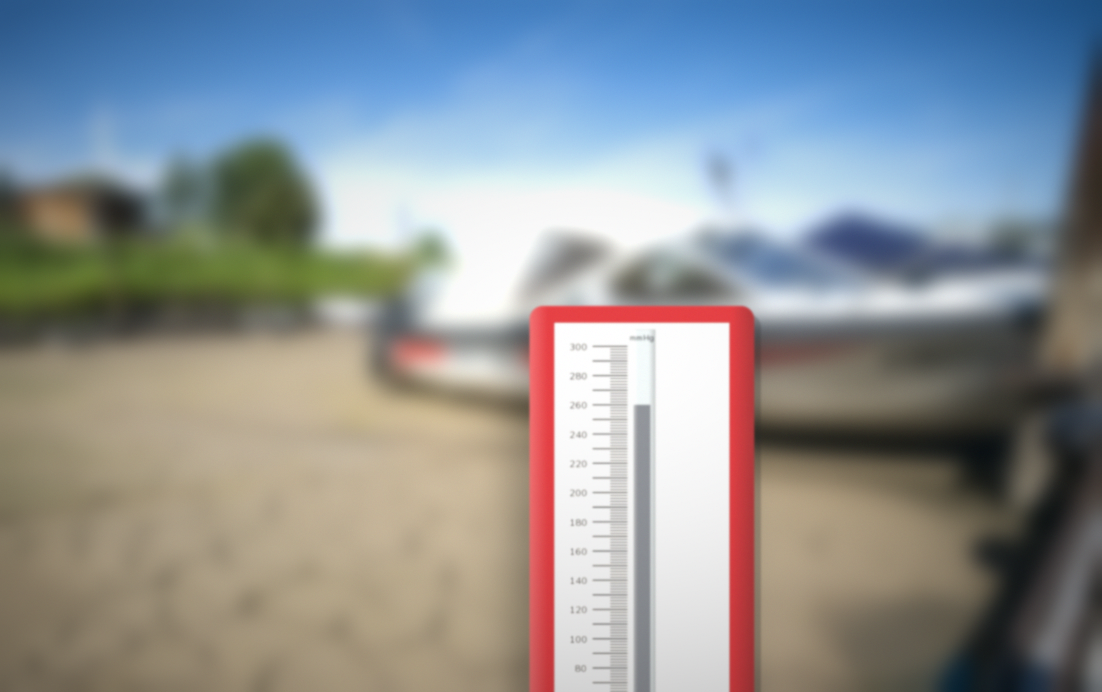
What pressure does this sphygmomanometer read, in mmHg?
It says 260 mmHg
